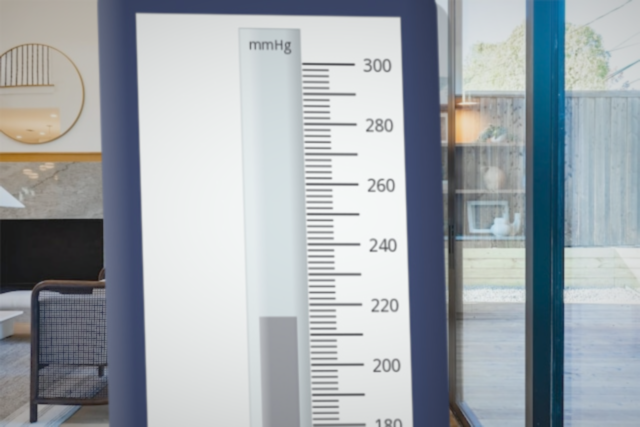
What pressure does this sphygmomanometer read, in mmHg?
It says 216 mmHg
